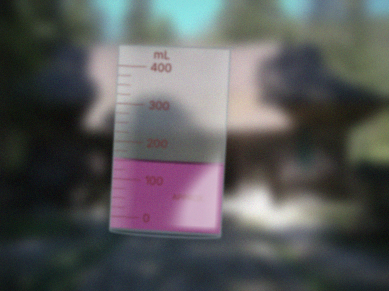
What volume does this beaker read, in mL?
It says 150 mL
